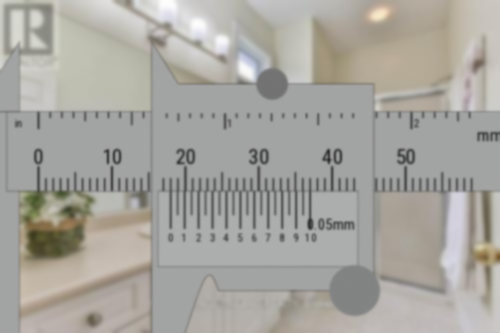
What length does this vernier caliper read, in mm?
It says 18.0 mm
